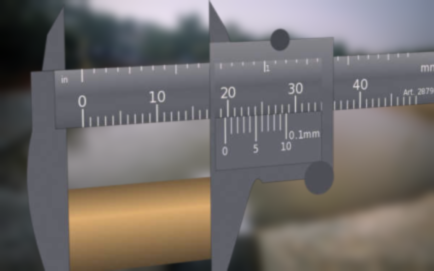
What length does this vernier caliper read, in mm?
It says 19.6 mm
